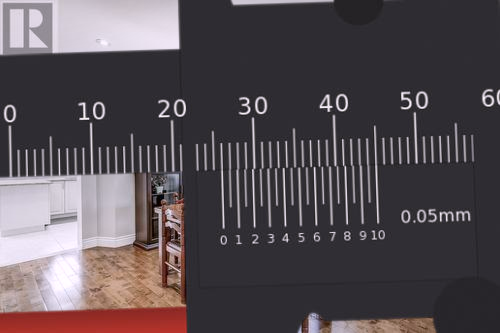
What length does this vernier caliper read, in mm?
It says 26.0 mm
